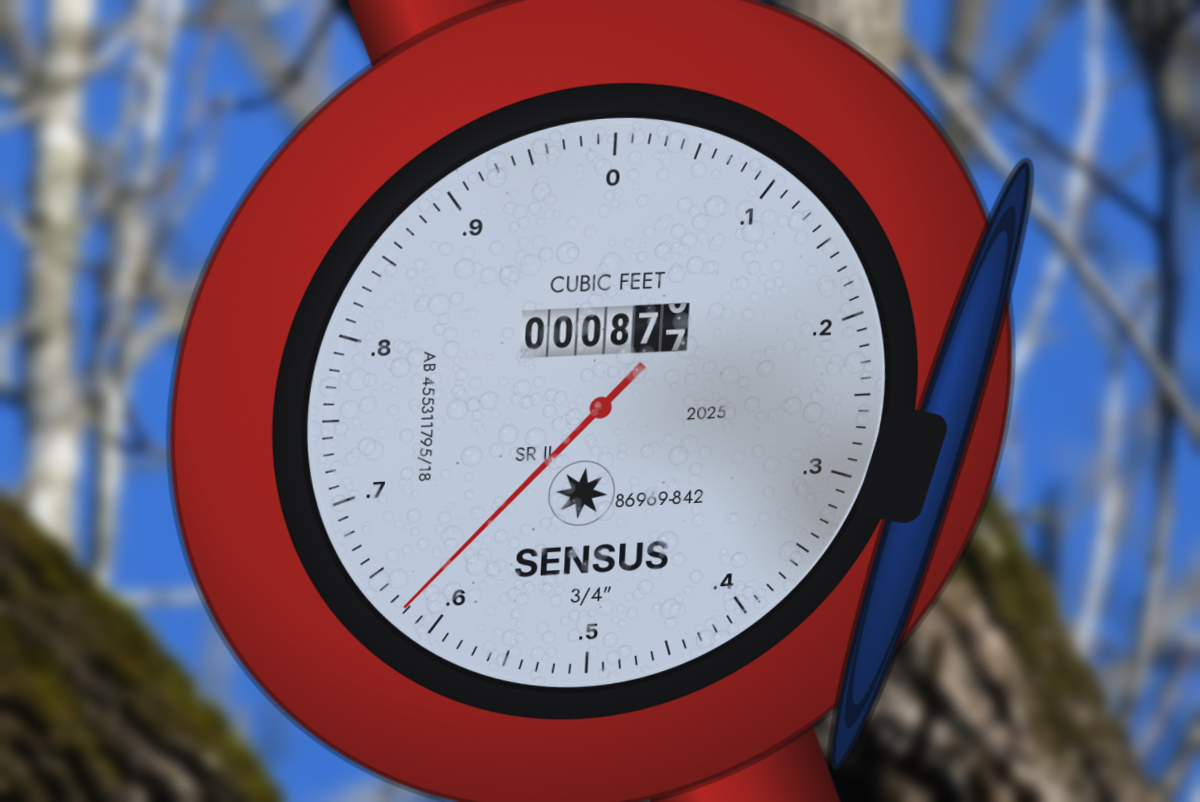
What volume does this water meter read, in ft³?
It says 876.62 ft³
